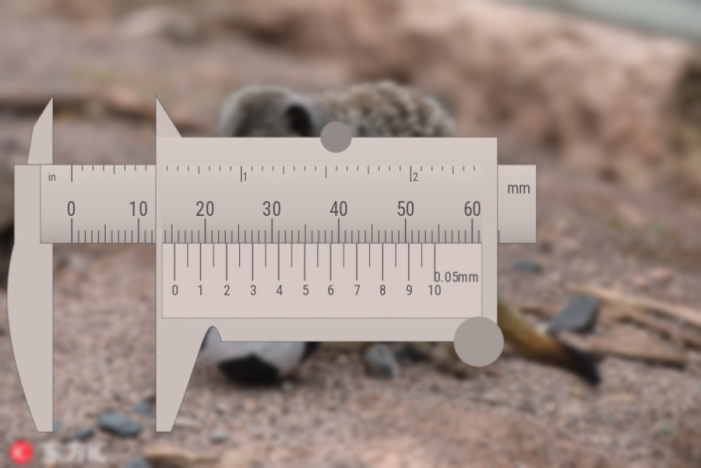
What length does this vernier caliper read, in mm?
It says 15.4 mm
